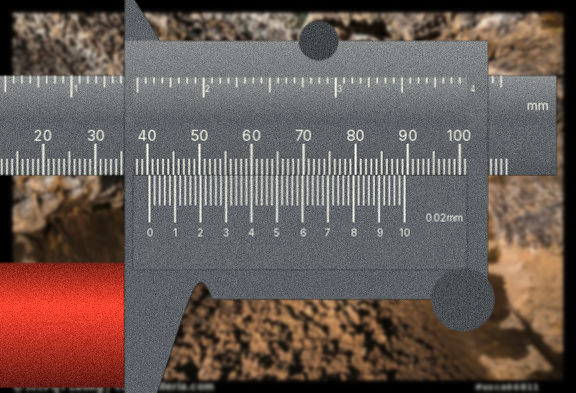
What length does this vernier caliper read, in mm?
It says 40.4 mm
